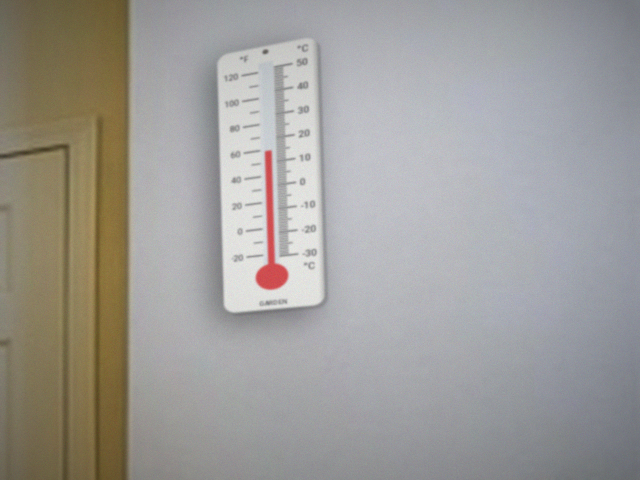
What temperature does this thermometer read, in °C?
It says 15 °C
